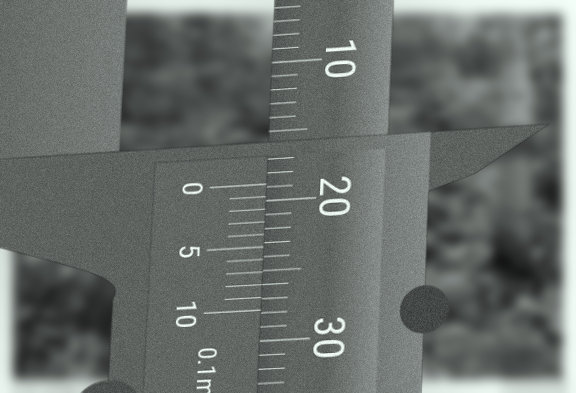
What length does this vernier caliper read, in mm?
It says 18.8 mm
